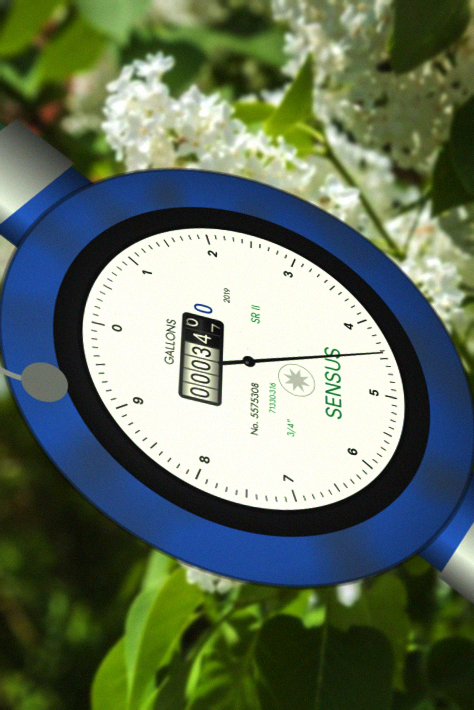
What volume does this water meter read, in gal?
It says 3464.4 gal
